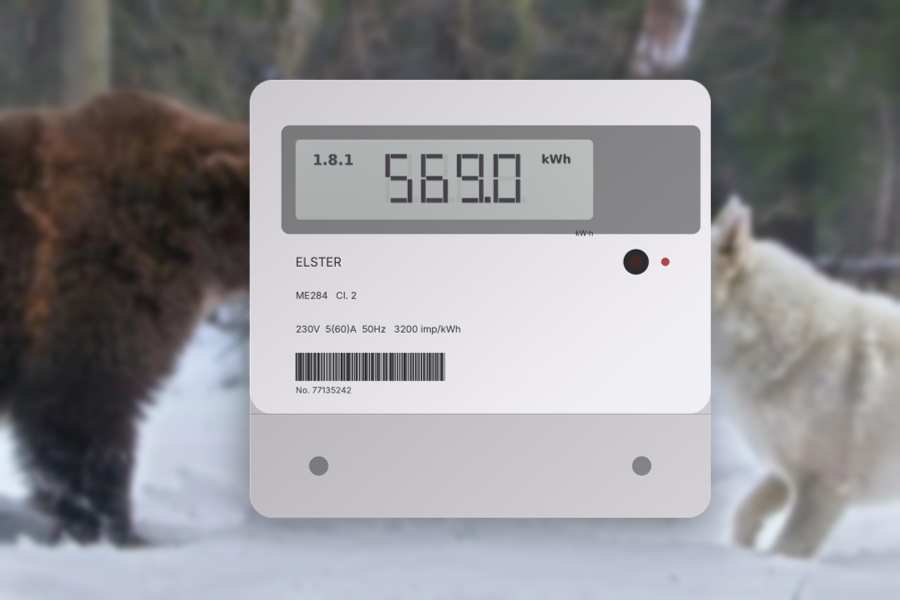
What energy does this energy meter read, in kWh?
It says 569.0 kWh
